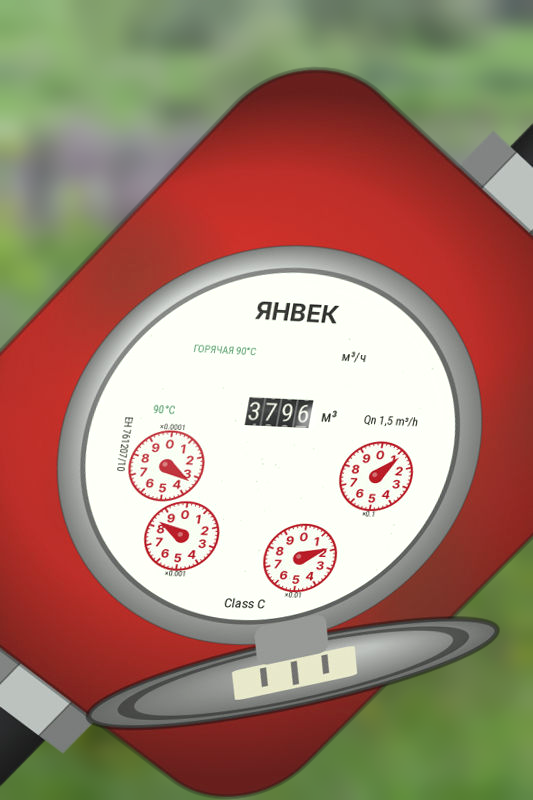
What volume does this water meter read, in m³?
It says 3796.1183 m³
